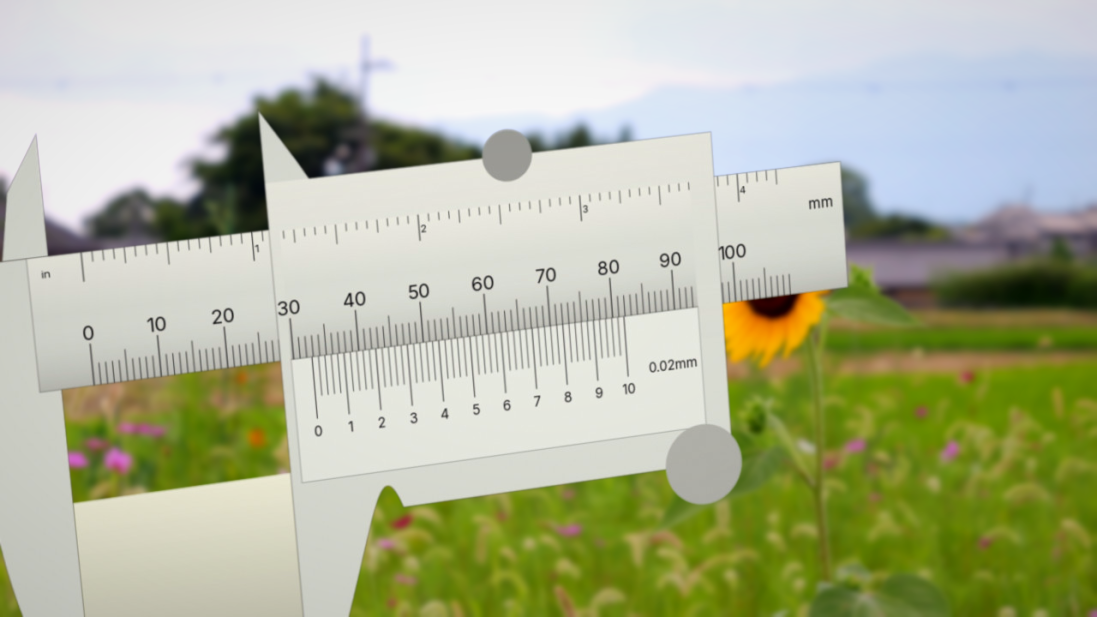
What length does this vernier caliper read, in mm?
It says 32.8 mm
